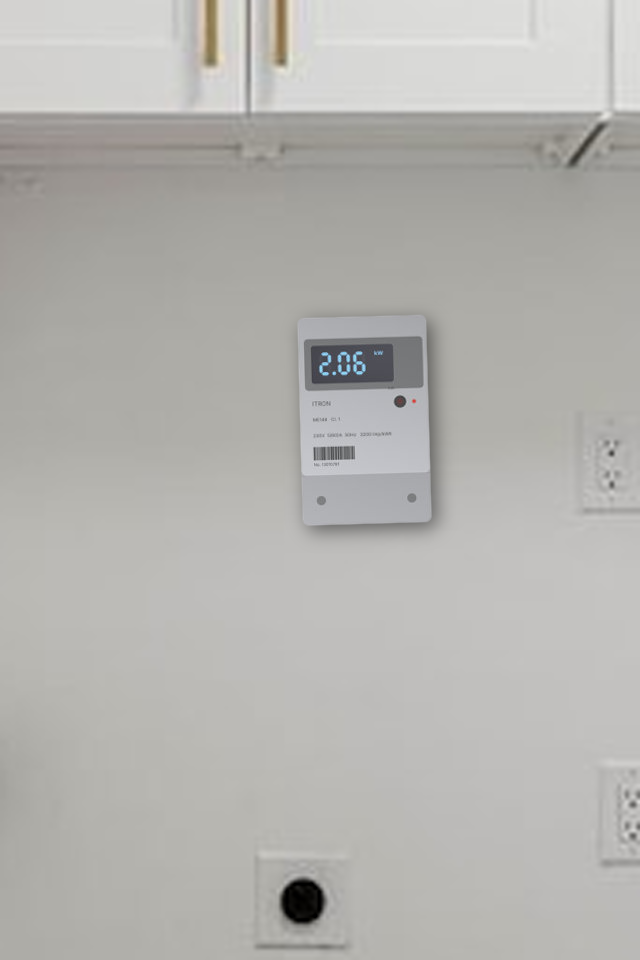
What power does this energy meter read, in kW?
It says 2.06 kW
